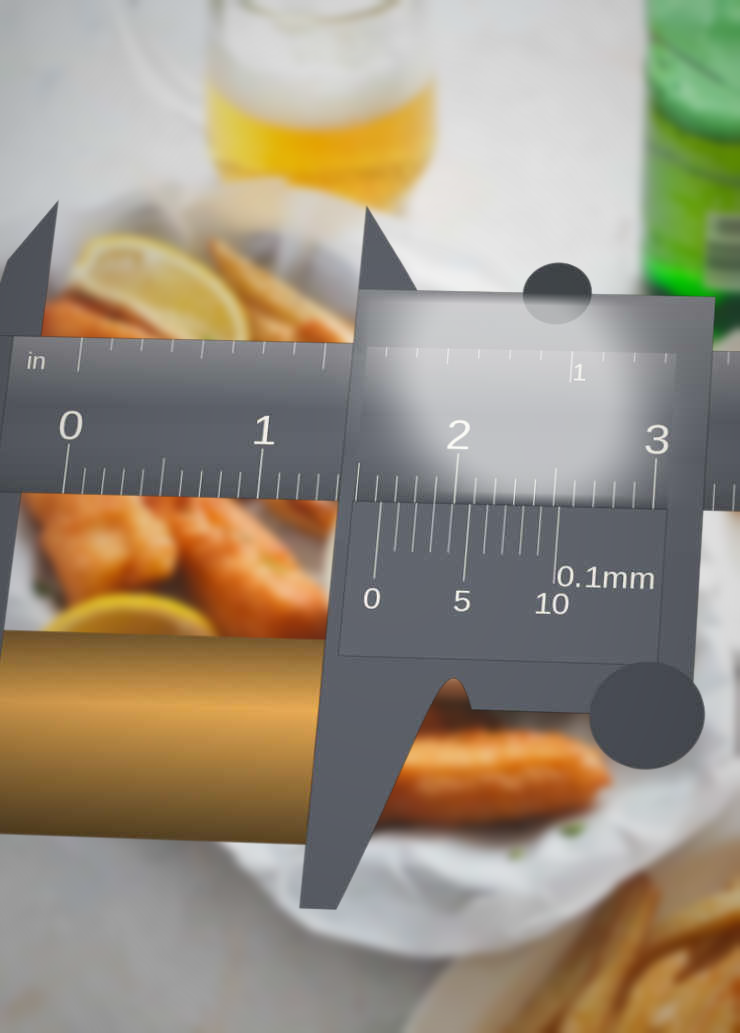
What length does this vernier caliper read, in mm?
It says 16.3 mm
